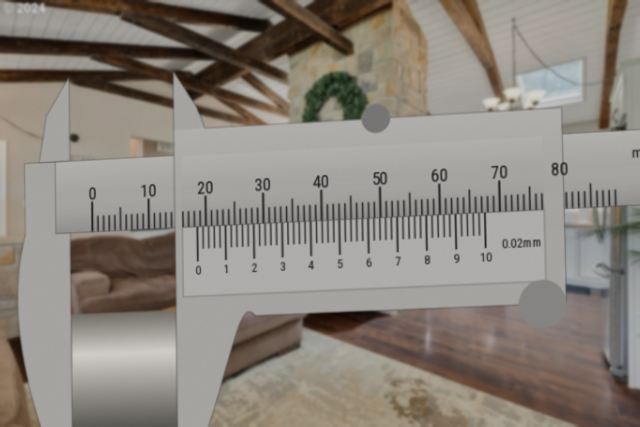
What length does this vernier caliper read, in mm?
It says 18.5 mm
